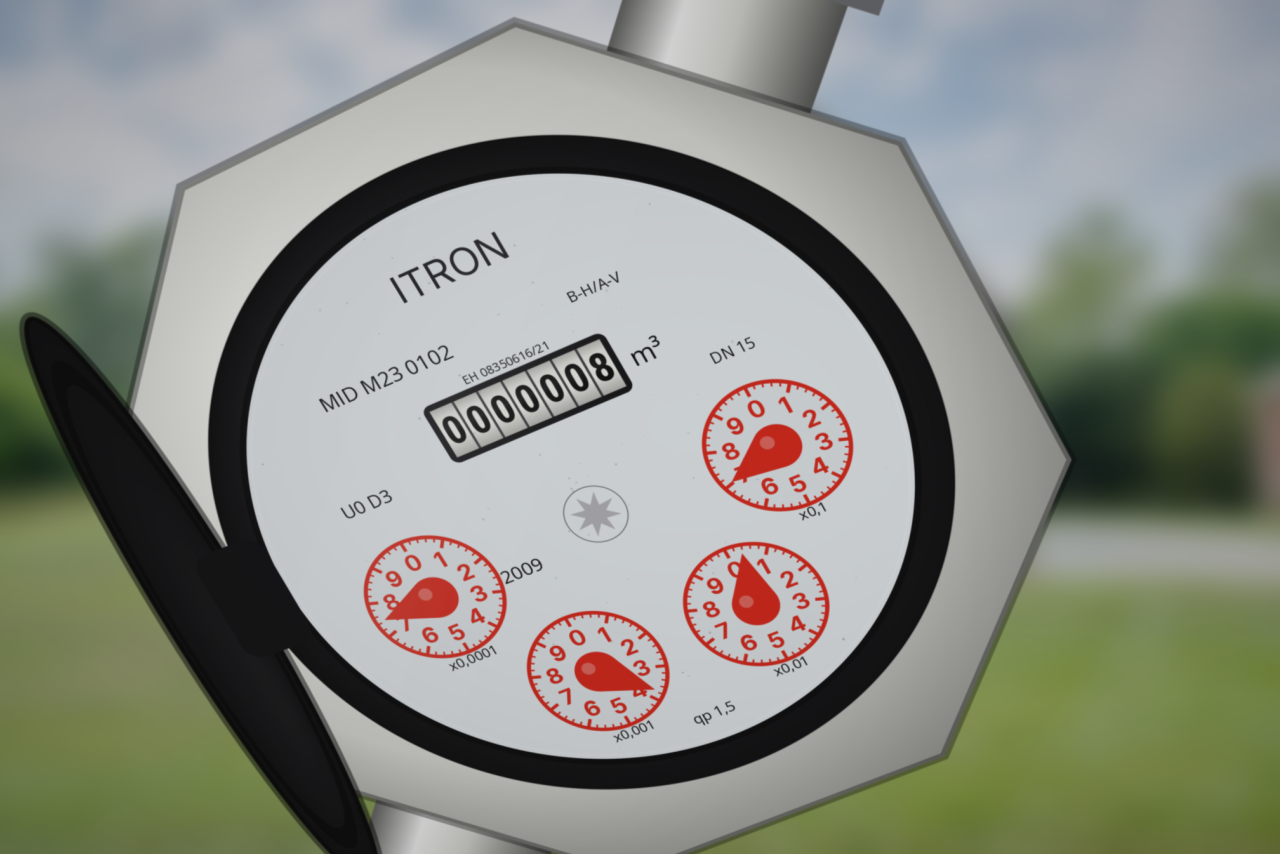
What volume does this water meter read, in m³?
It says 8.7037 m³
